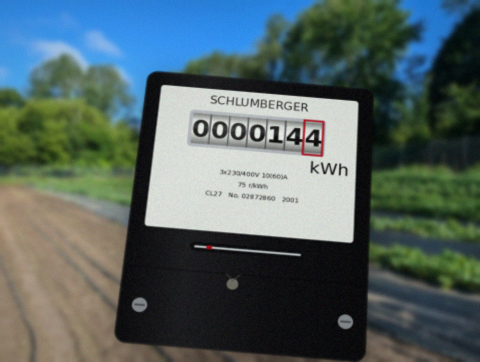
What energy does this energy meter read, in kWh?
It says 14.4 kWh
